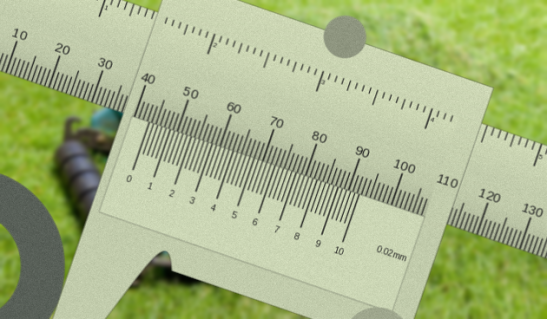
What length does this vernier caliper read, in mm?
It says 43.5 mm
